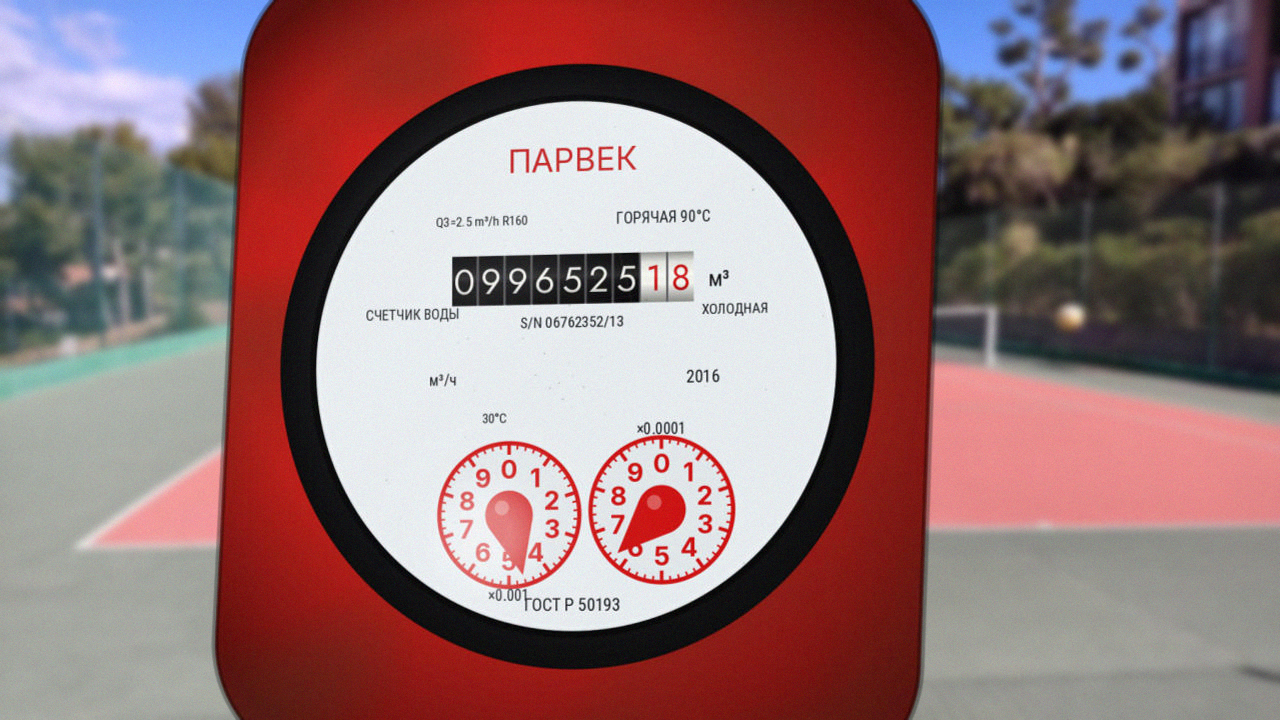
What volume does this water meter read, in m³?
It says 996525.1846 m³
